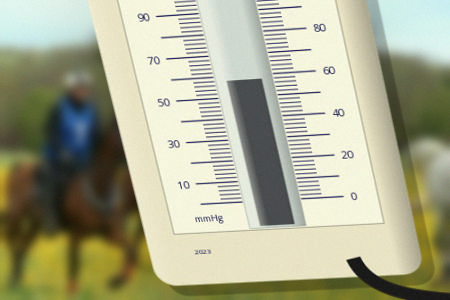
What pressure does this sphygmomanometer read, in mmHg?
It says 58 mmHg
